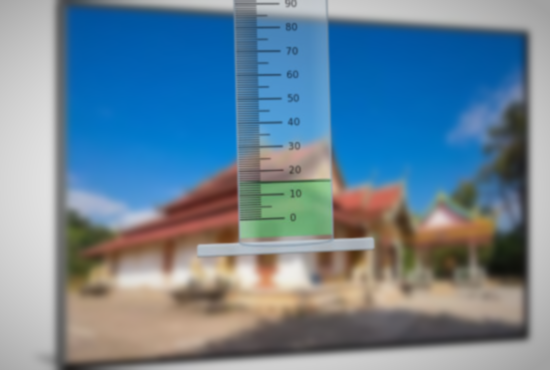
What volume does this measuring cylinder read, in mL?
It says 15 mL
